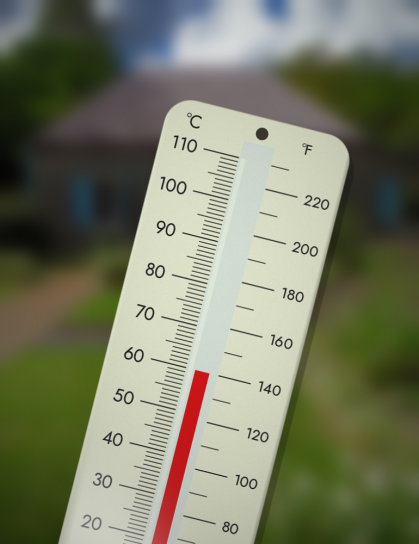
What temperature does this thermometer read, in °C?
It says 60 °C
